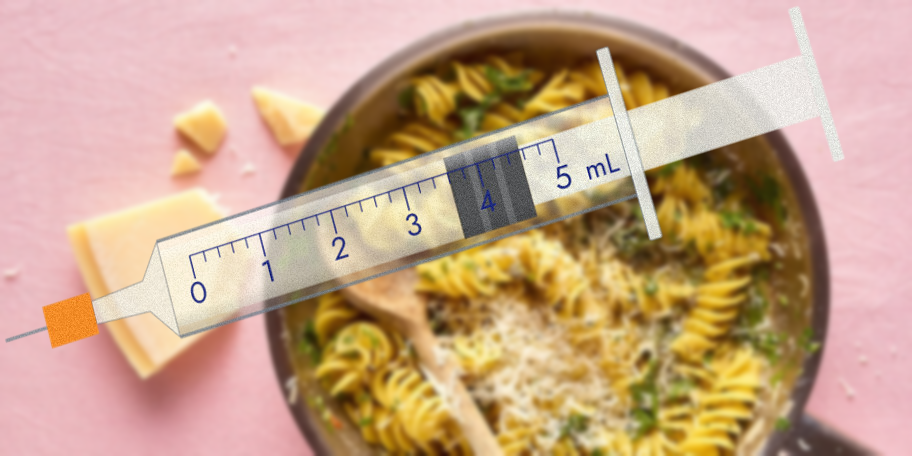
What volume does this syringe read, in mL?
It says 3.6 mL
